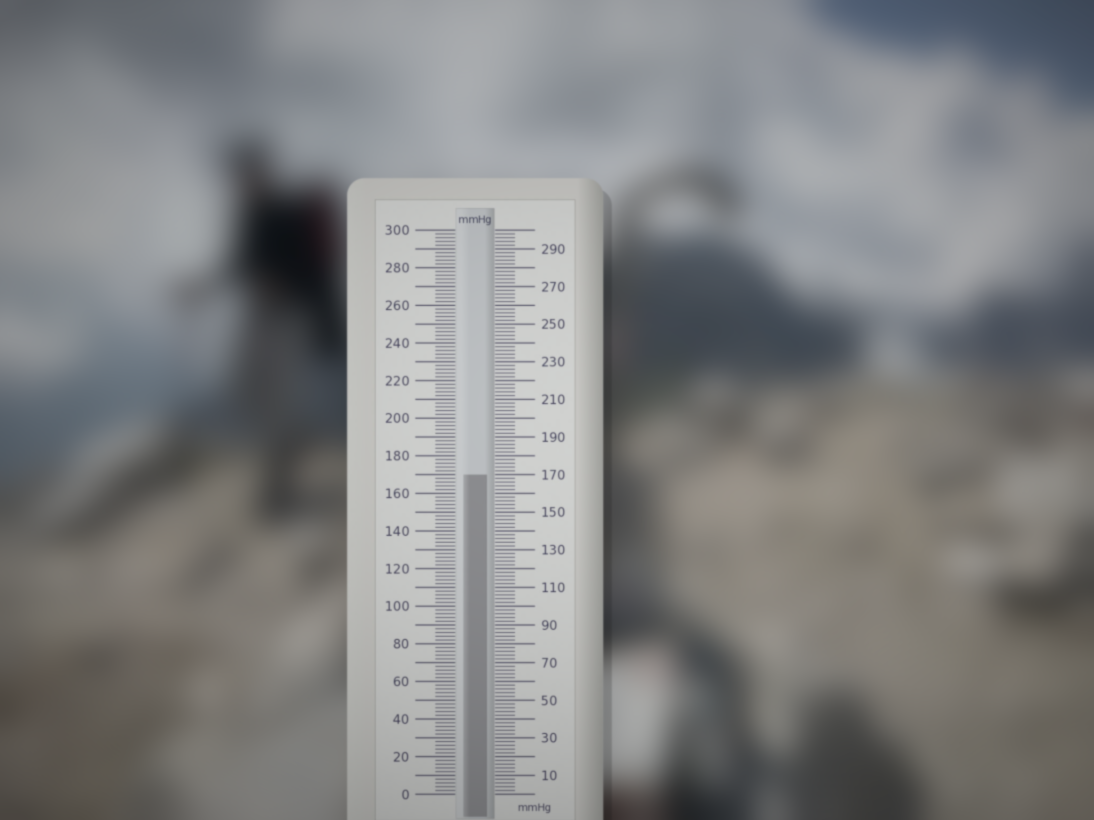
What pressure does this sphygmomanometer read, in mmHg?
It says 170 mmHg
